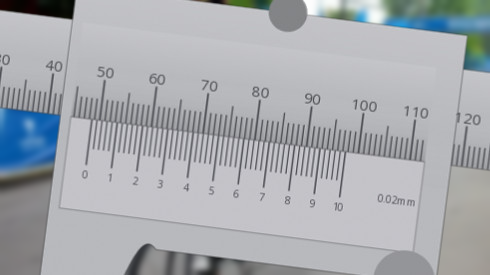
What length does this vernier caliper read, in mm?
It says 48.5 mm
